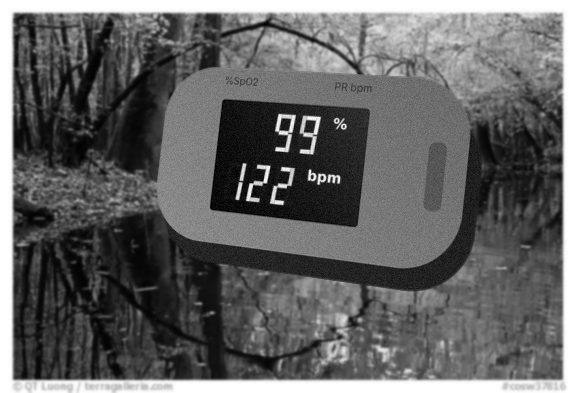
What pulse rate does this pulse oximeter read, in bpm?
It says 122 bpm
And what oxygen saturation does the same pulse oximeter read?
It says 99 %
